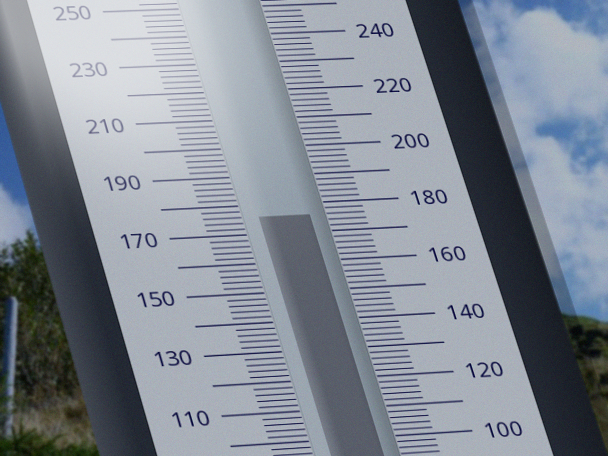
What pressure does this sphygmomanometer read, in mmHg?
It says 176 mmHg
